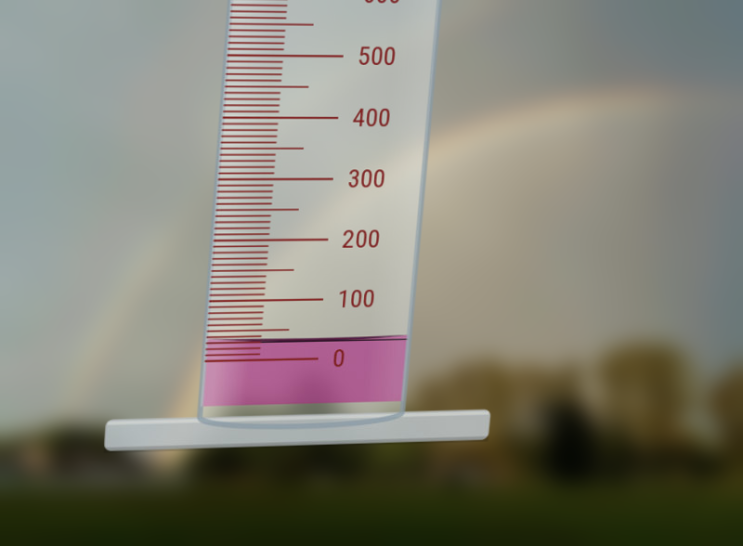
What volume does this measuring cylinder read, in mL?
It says 30 mL
